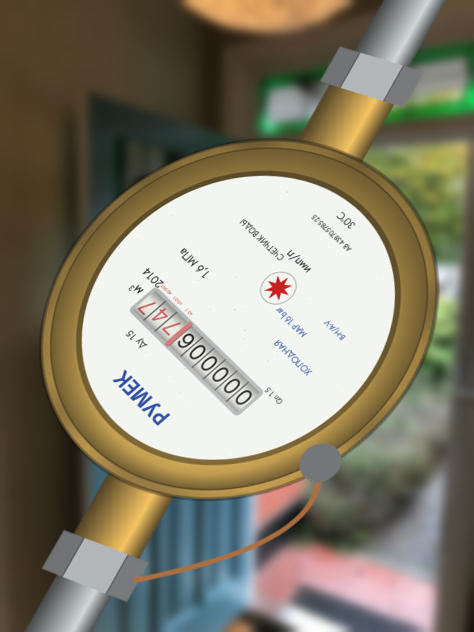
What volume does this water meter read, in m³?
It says 6.747 m³
